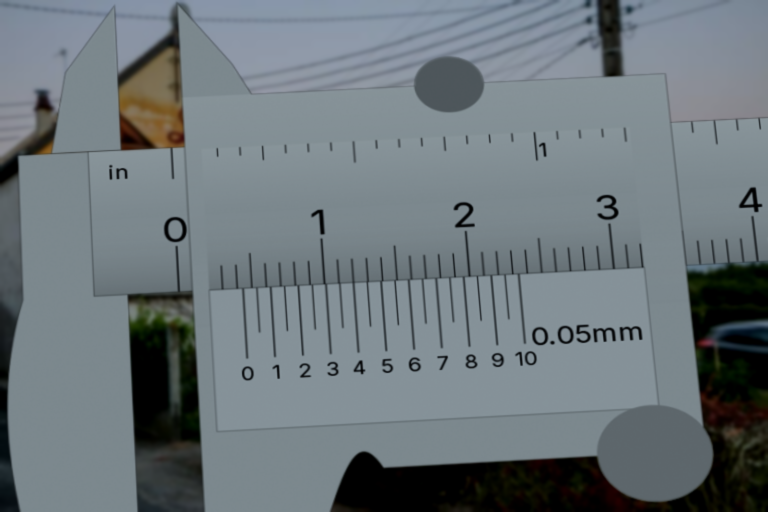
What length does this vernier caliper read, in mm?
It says 4.4 mm
